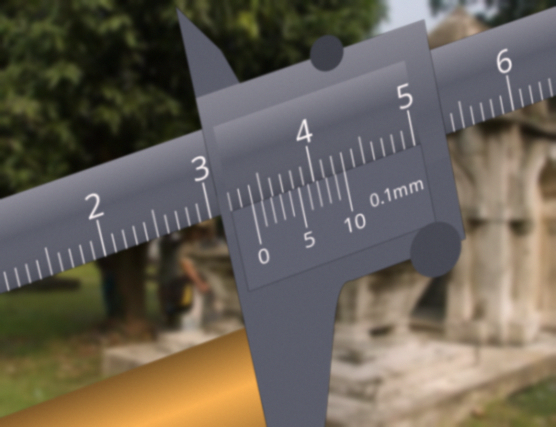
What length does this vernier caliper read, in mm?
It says 34.0 mm
